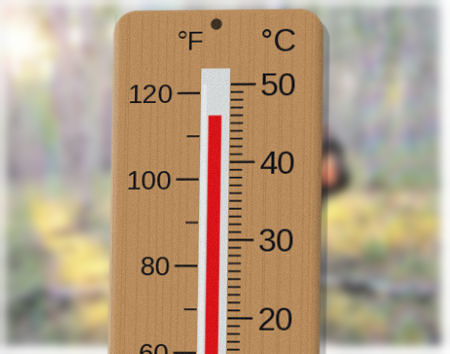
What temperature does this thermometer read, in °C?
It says 46 °C
